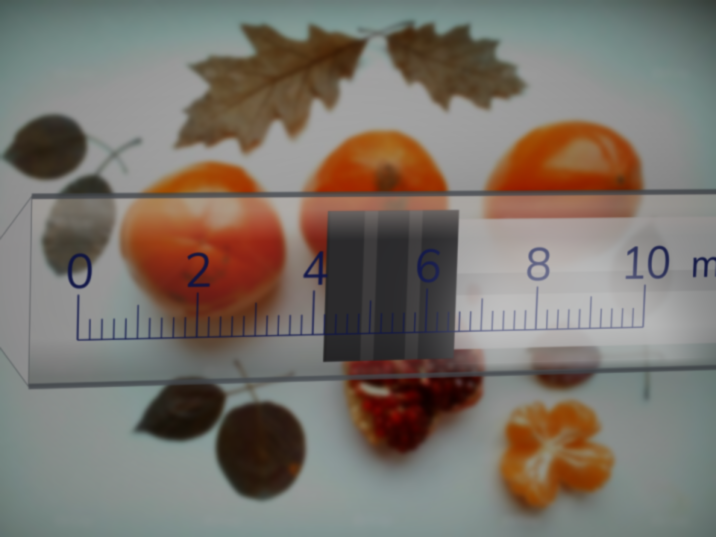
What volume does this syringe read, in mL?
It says 4.2 mL
